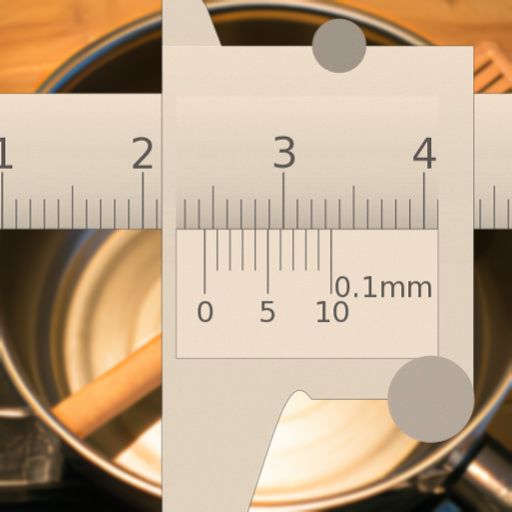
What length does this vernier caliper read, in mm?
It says 24.4 mm
